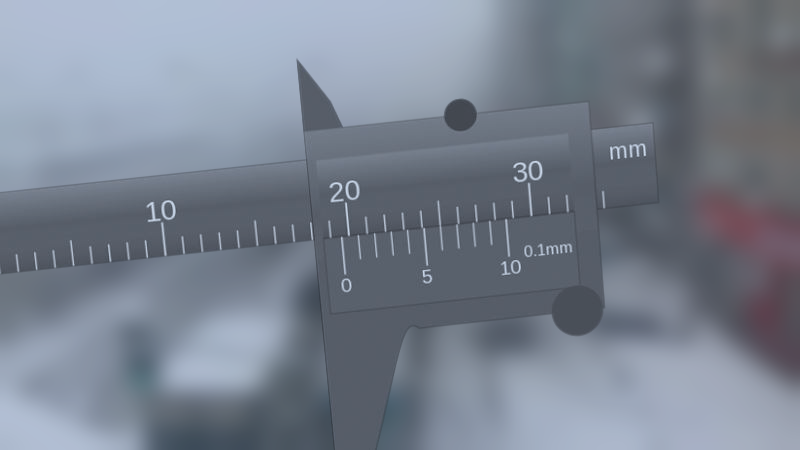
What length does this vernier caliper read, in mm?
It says 19.6 mm
